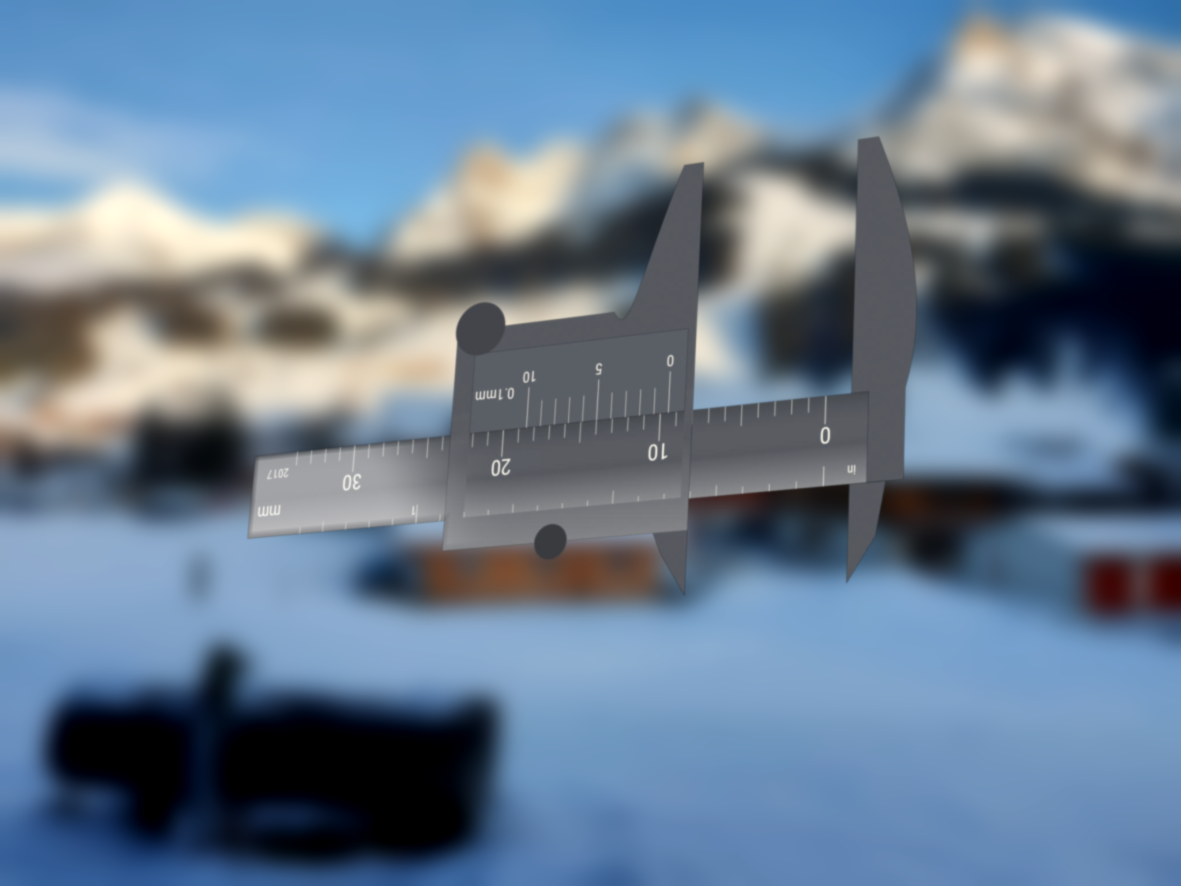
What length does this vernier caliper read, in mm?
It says 9.5 mm
